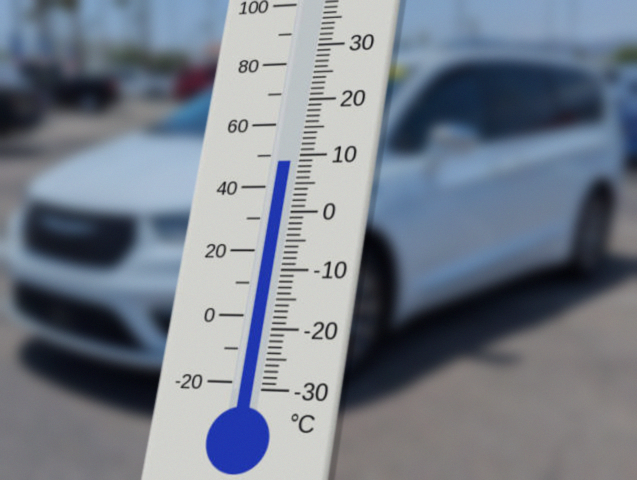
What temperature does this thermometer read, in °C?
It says 9 °C
